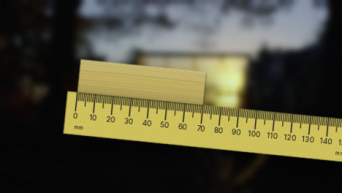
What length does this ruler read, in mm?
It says 70 mm
